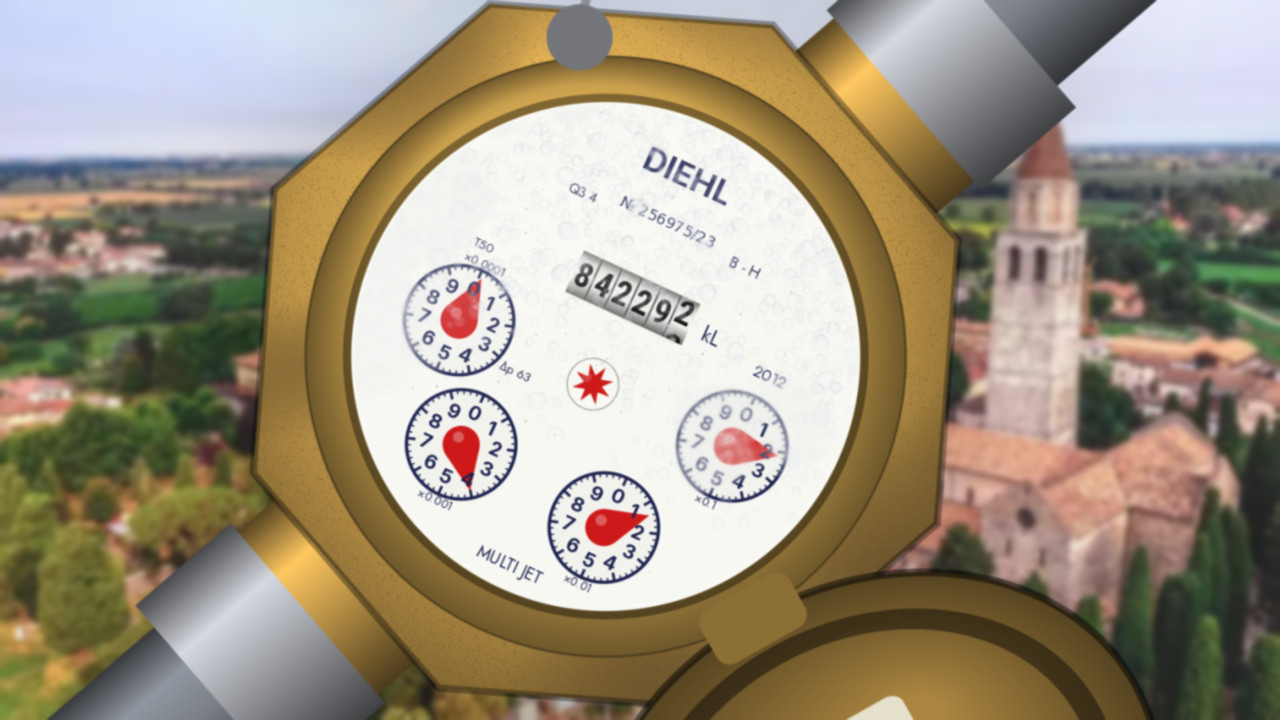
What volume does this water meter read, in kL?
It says 842292.2140 kL
